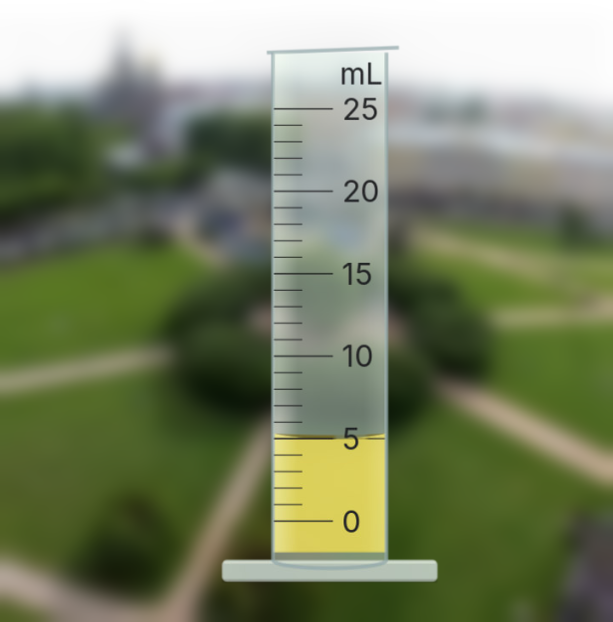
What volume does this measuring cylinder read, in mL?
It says 5 mL
